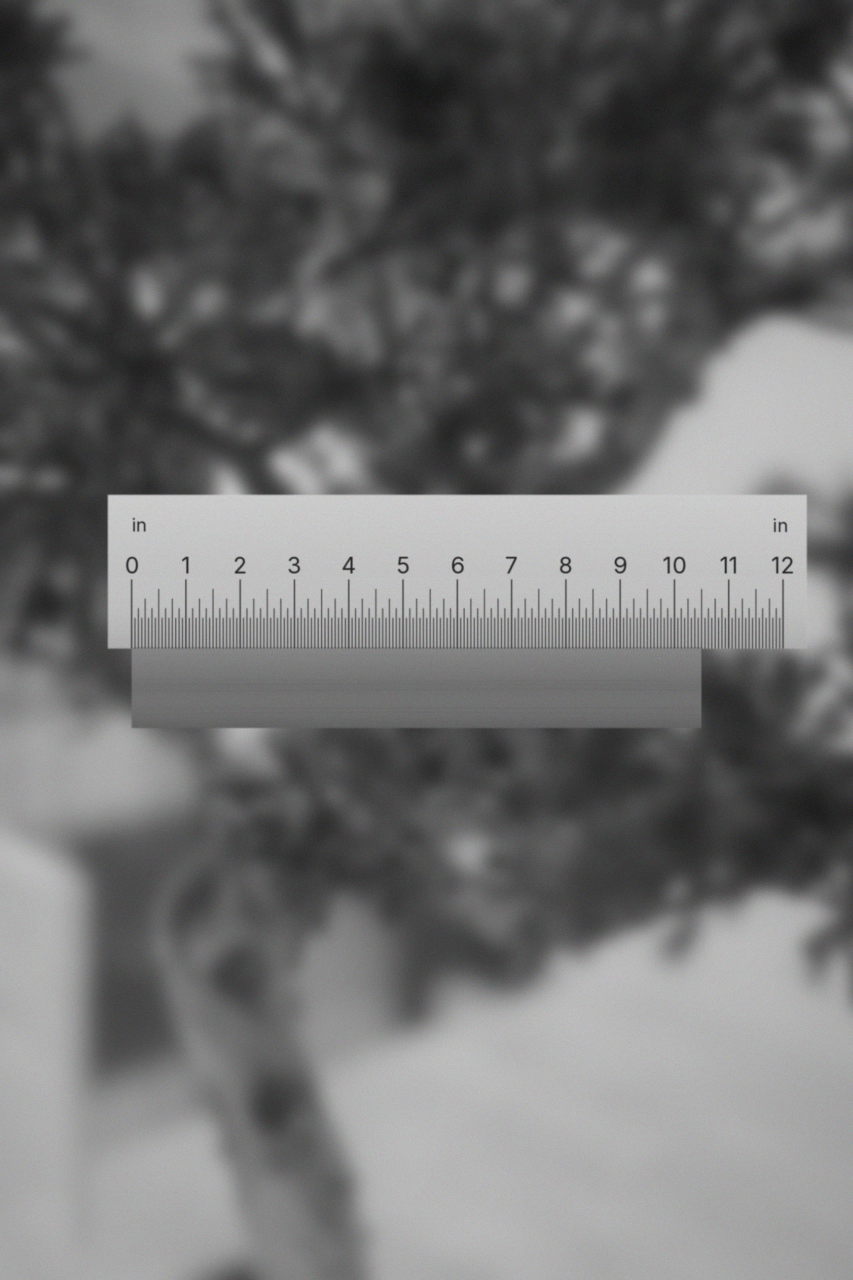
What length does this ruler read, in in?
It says 10.5 in
